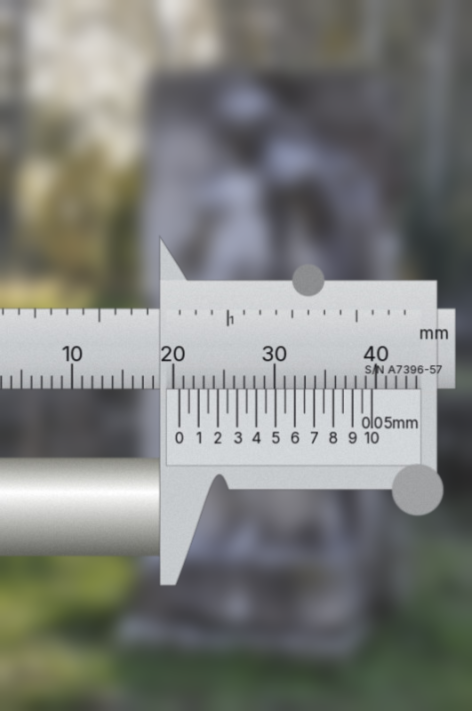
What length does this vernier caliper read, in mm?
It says 20.6 mm
